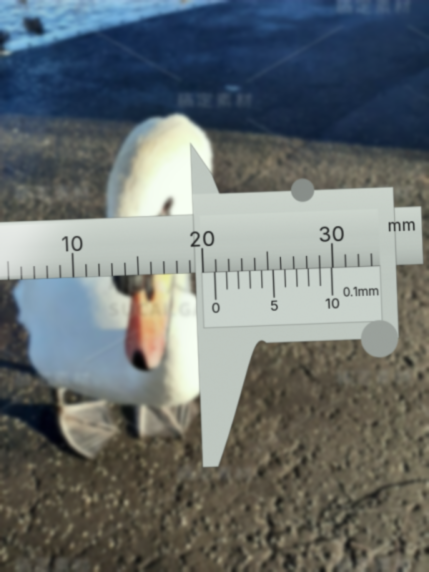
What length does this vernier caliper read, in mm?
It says 20.9 mm
